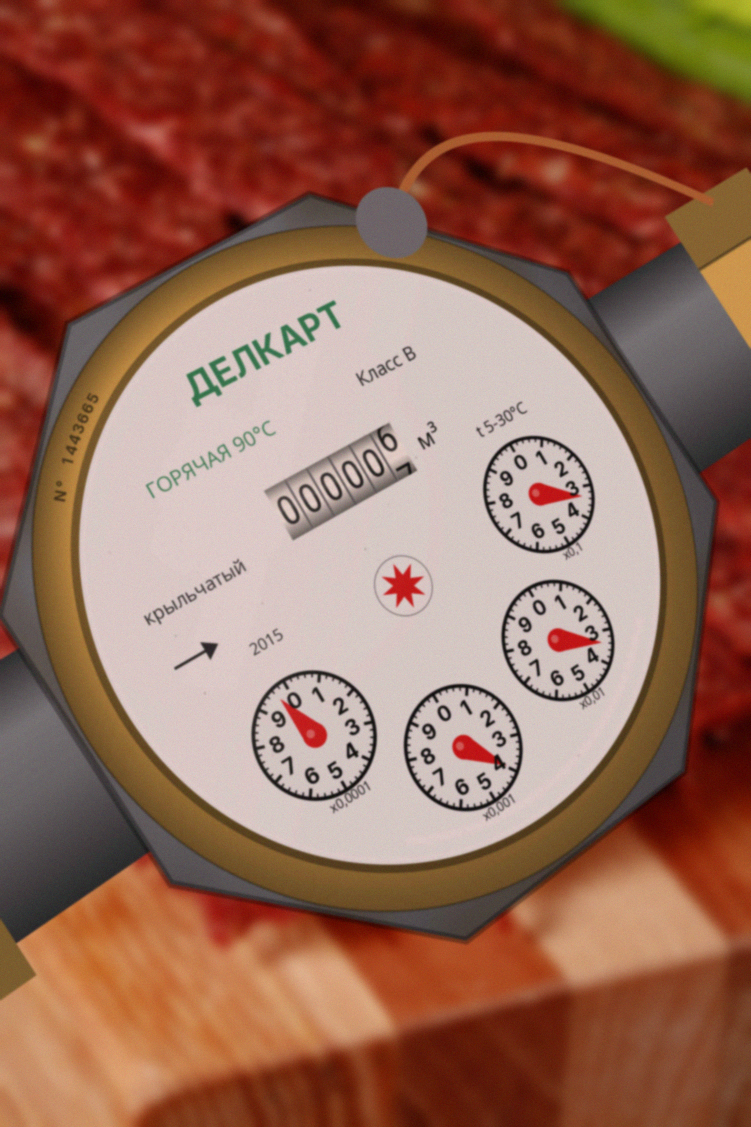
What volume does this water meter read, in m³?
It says 6.3339 m³
